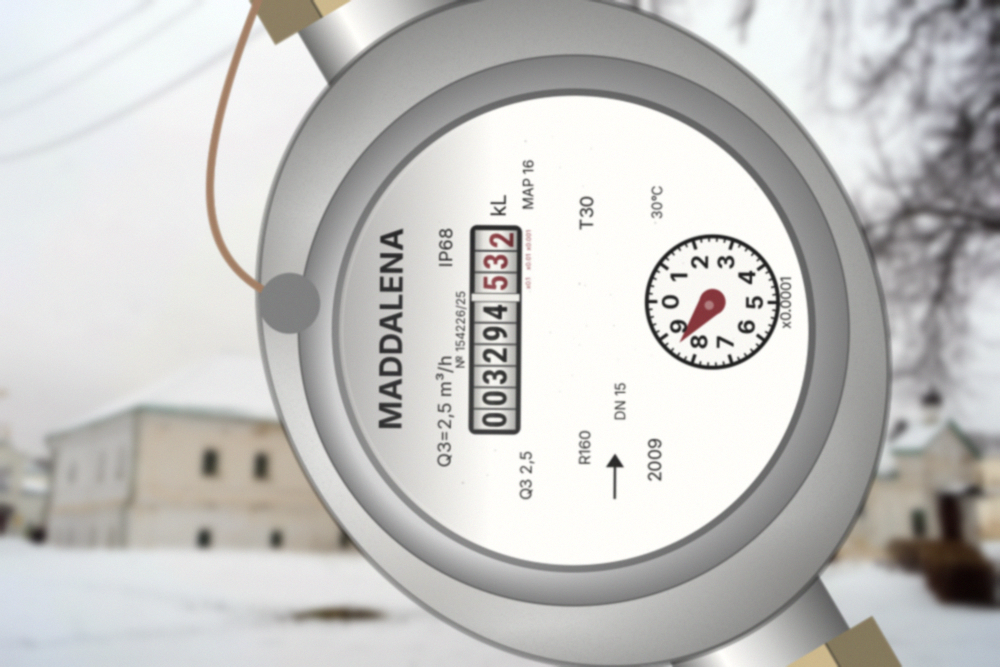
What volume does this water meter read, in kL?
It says 3294.5318 kL
